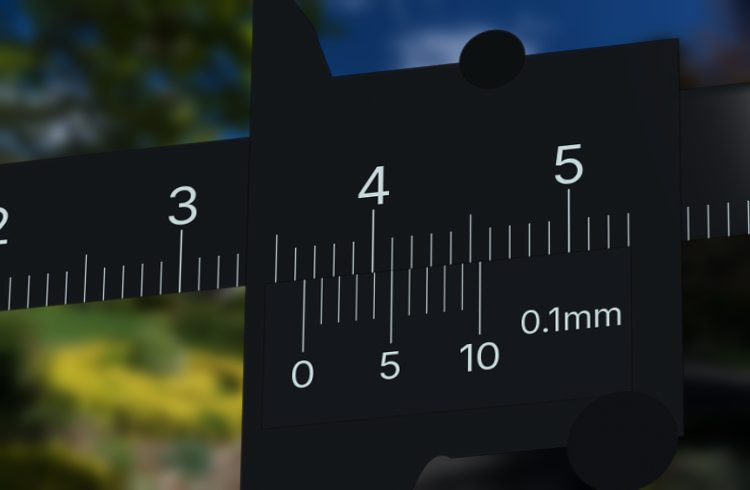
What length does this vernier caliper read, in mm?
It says 36.5 mm
